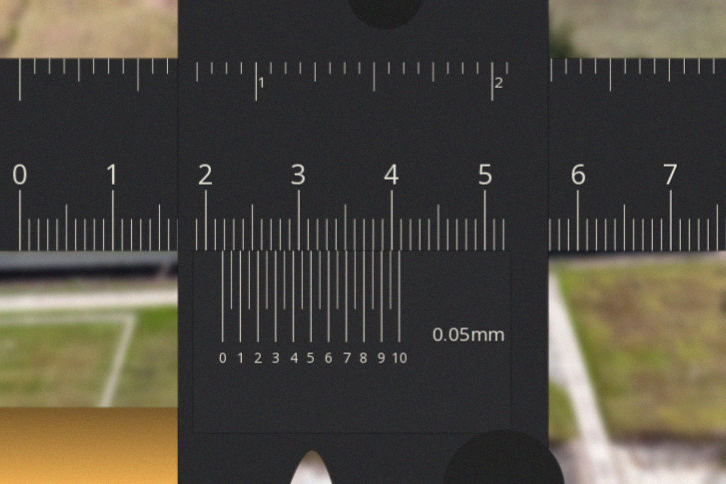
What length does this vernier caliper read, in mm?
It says 21.8 mm
